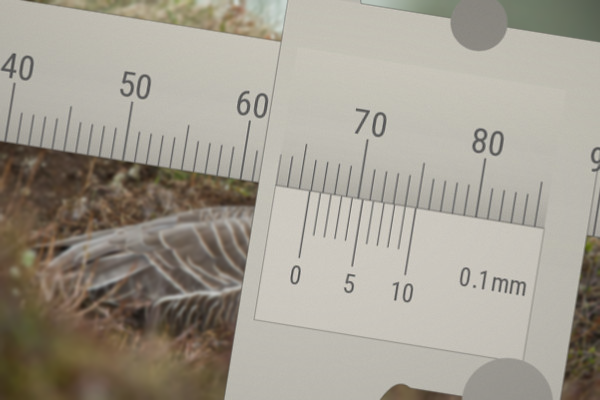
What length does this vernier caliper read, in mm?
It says 65.9 mm
